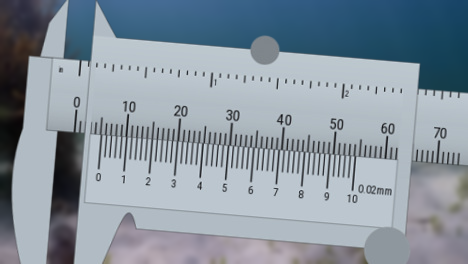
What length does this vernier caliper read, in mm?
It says 5.2 mm
